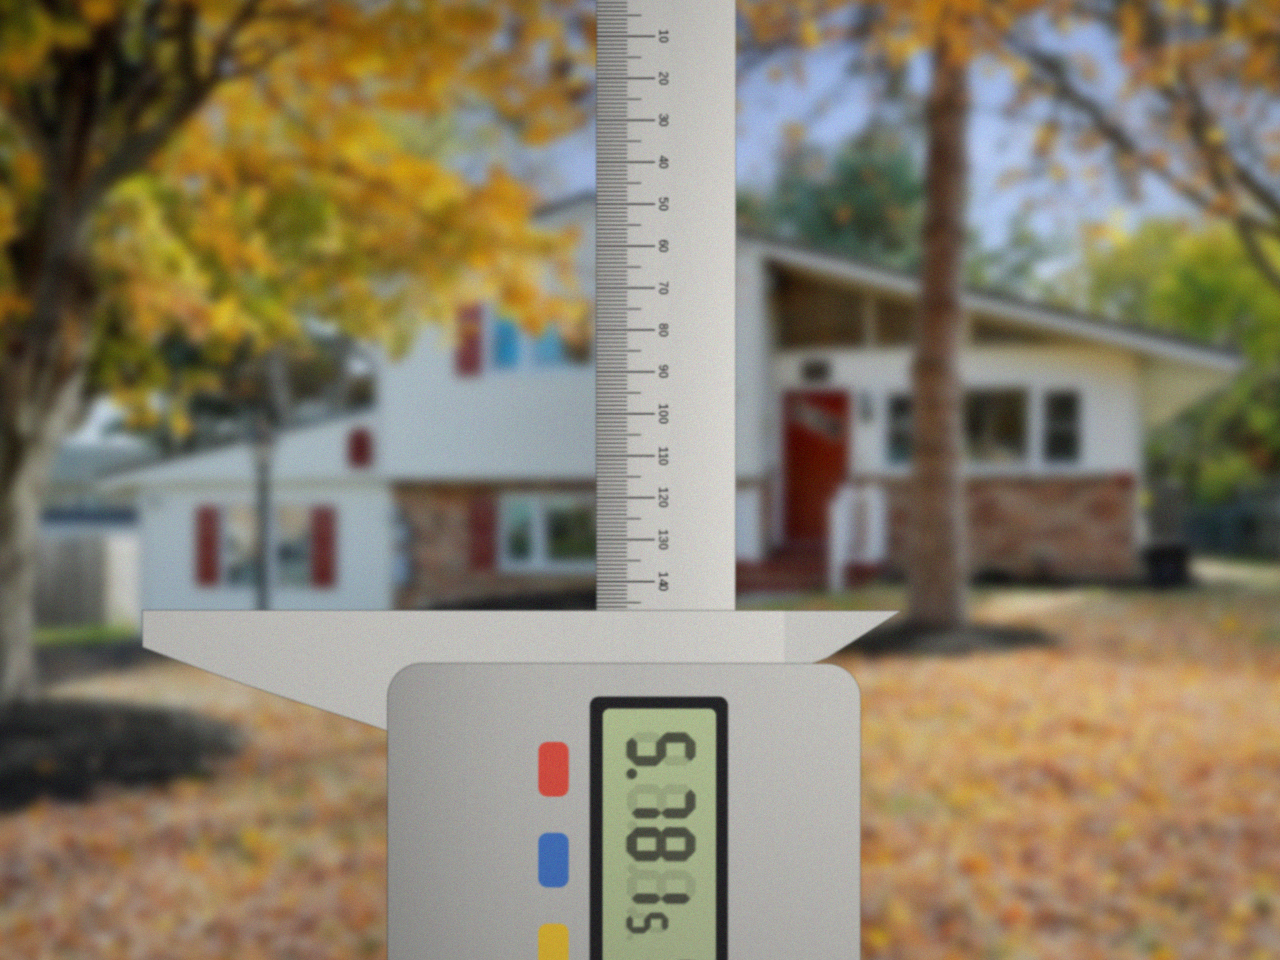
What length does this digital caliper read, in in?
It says 5.7815 in
